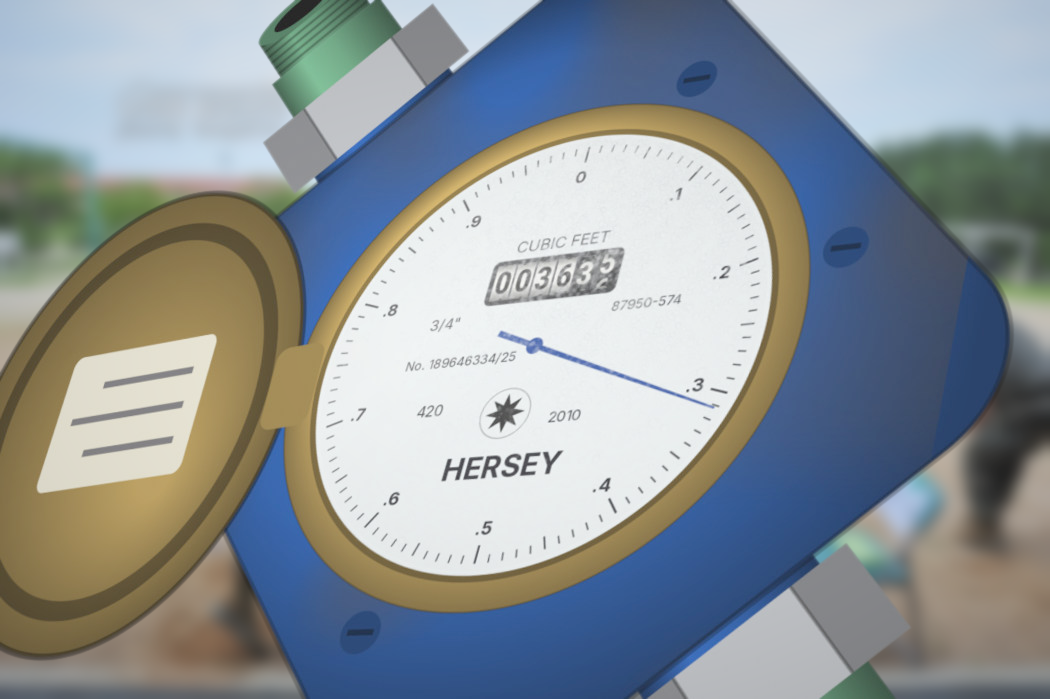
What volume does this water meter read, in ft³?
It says 3635.31 ft³
